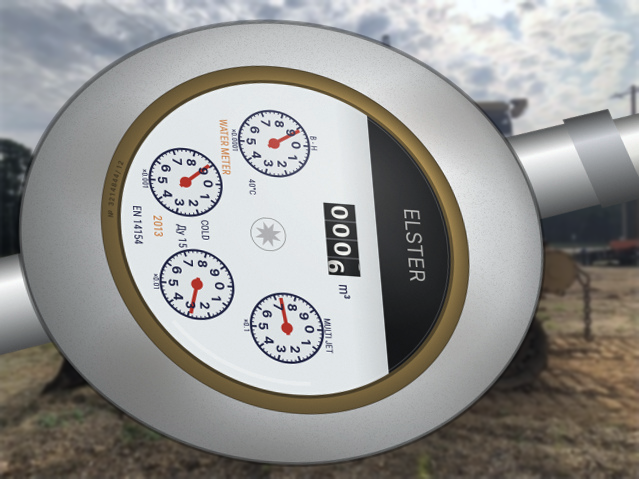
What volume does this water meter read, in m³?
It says 5.7289 m³
